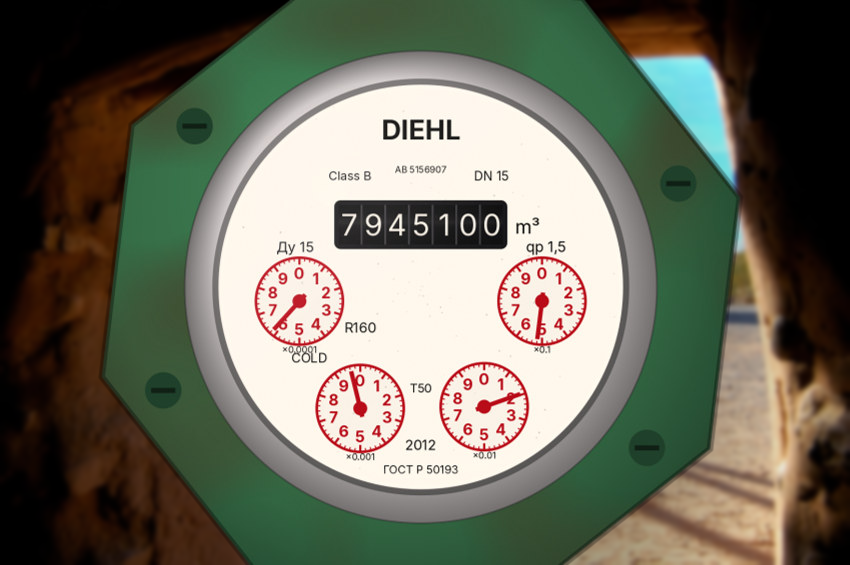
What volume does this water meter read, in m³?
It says 7945100.5196 m³
